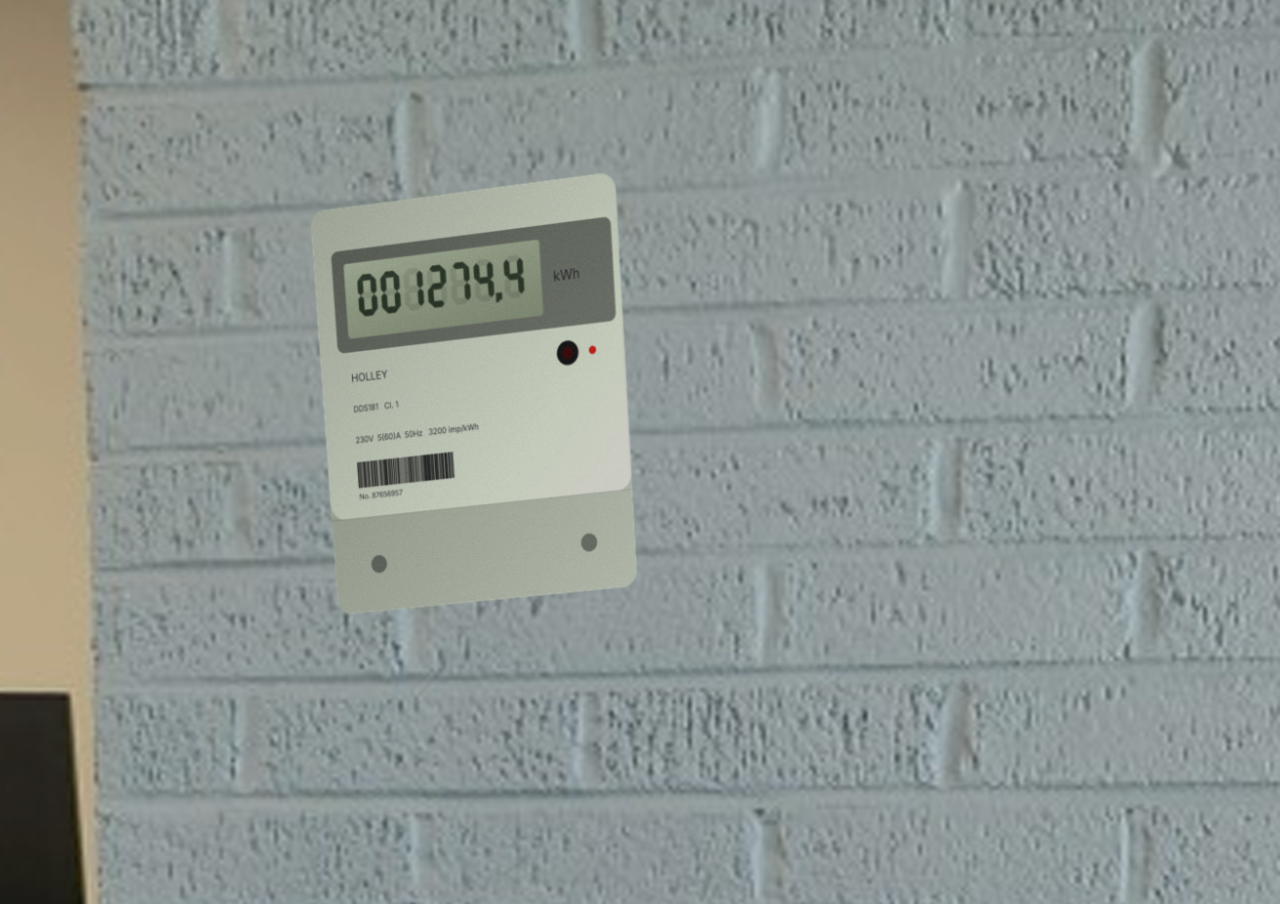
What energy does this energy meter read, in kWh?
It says 1274.4 kWh
